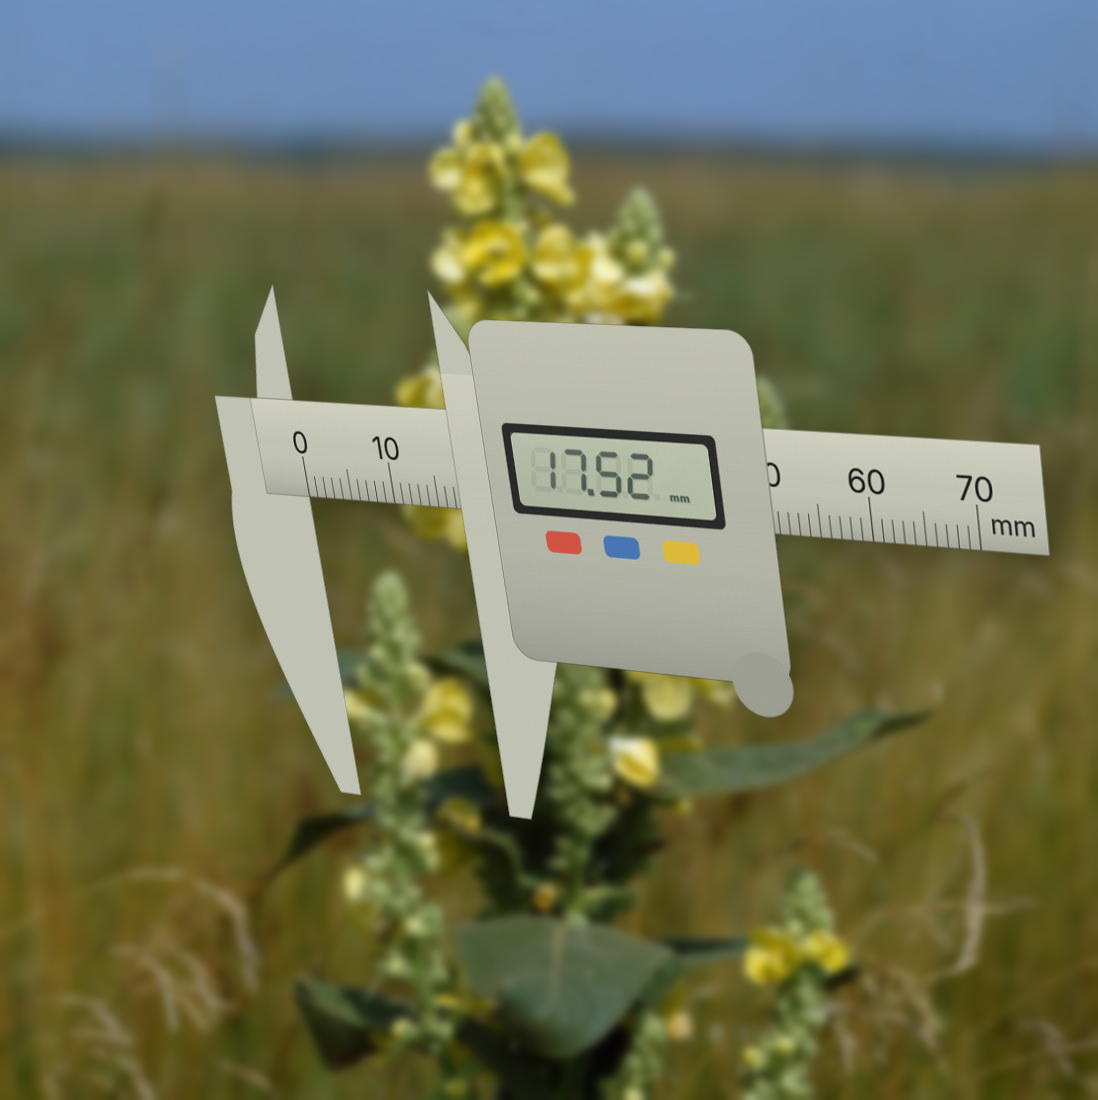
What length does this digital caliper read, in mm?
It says 17.52 mm
